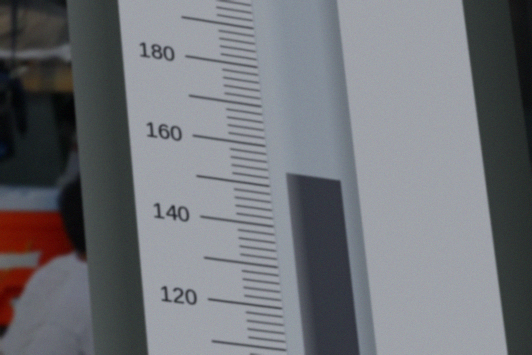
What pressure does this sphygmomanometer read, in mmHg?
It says 154 mmHg
